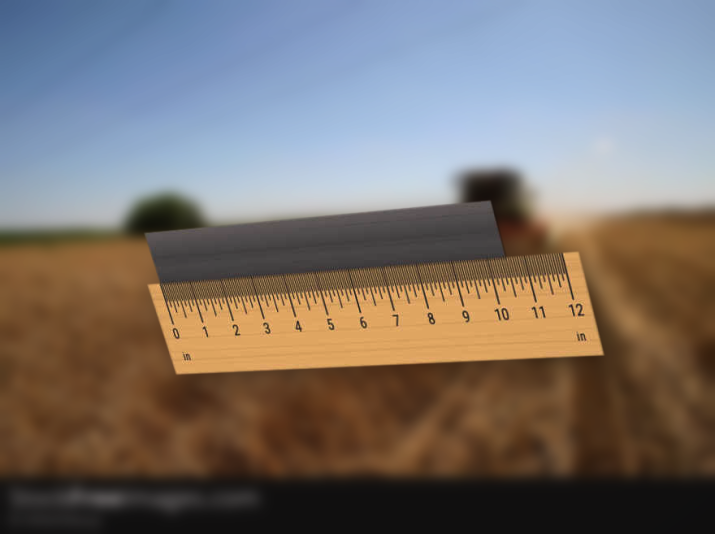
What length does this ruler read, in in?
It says 10.5 in
